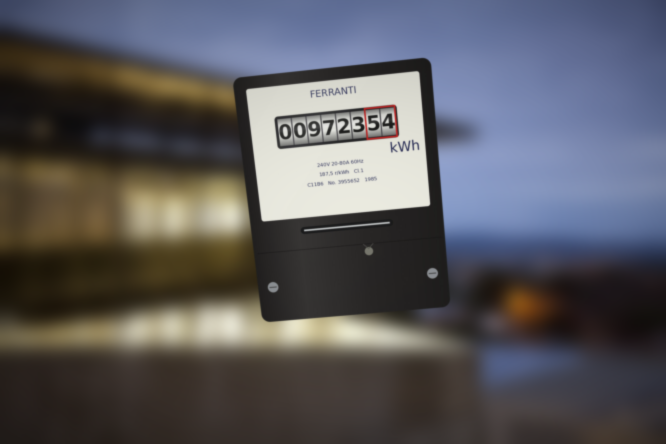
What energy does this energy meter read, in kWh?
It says 9723.54 kWh
